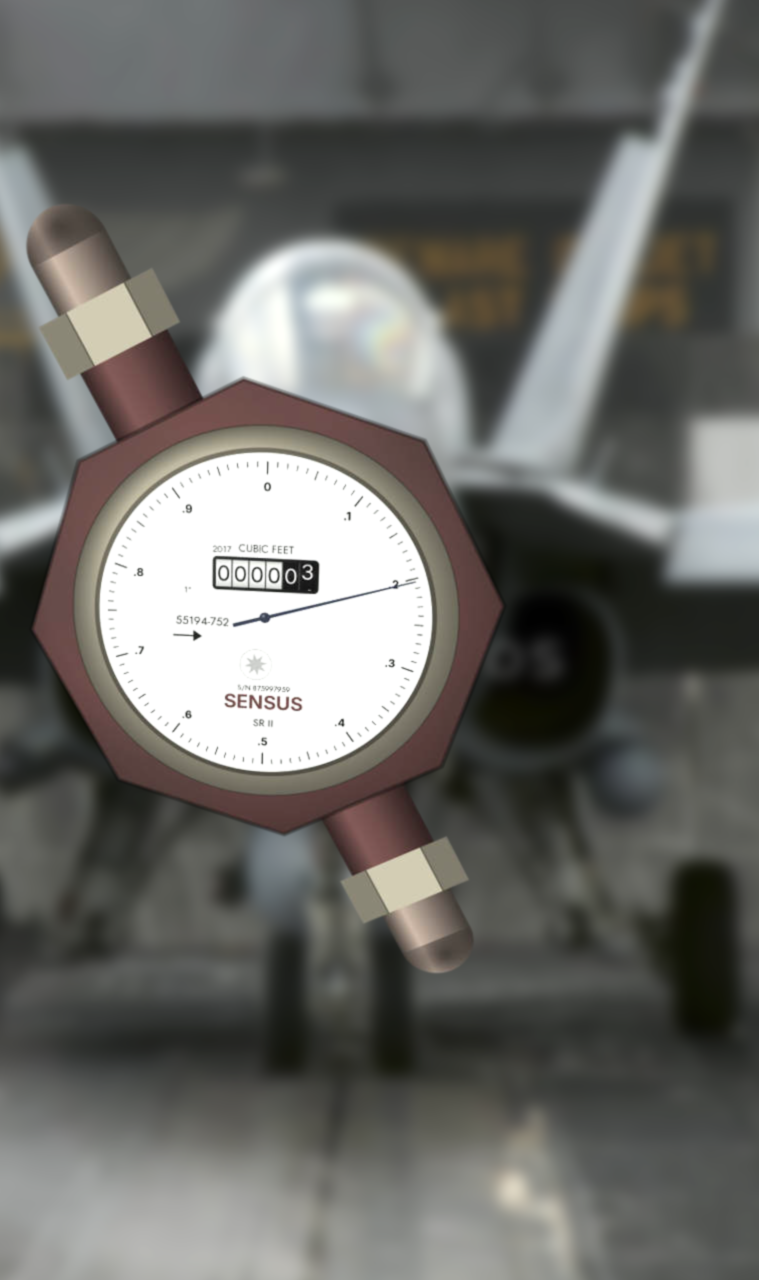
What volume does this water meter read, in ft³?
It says 3.20 ft³
